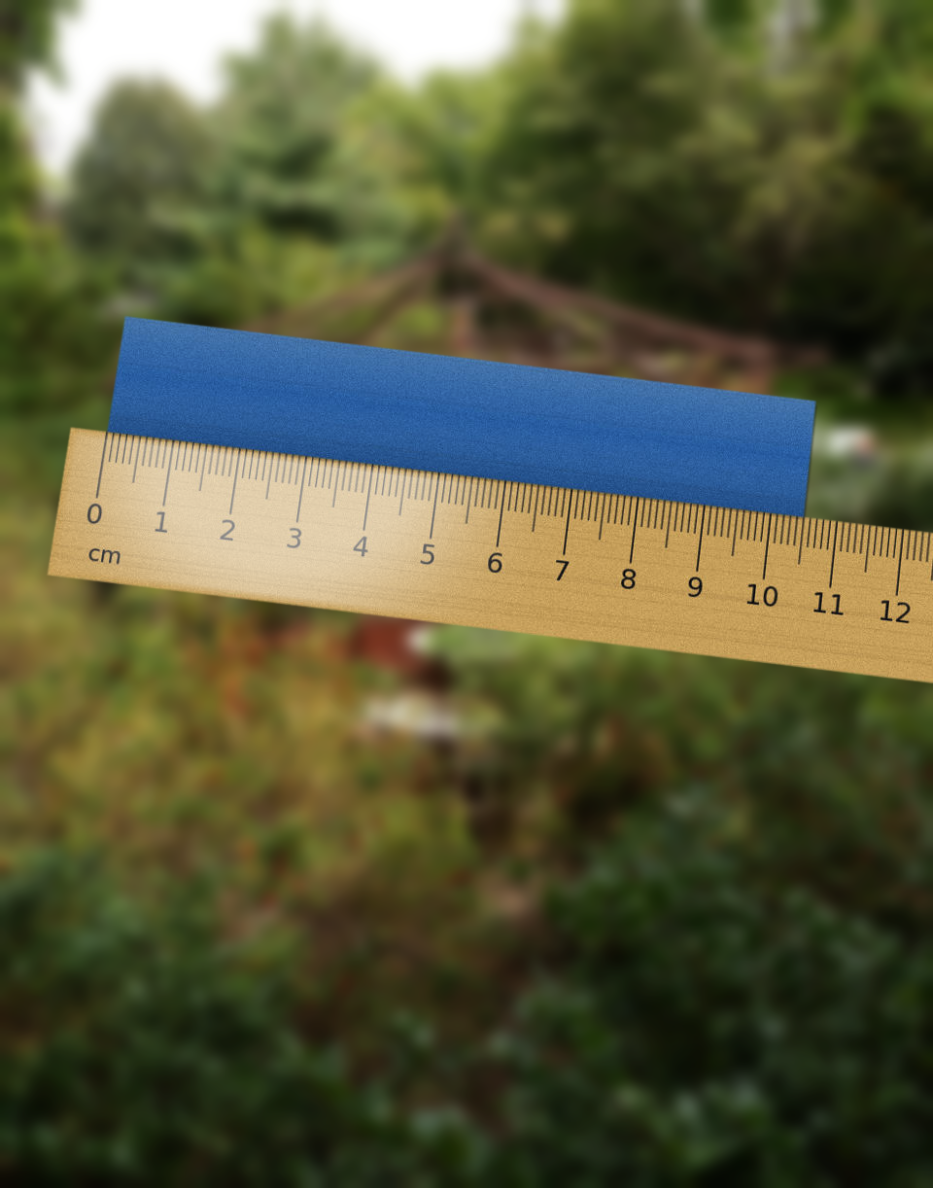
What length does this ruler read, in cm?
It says 10.5 cm
